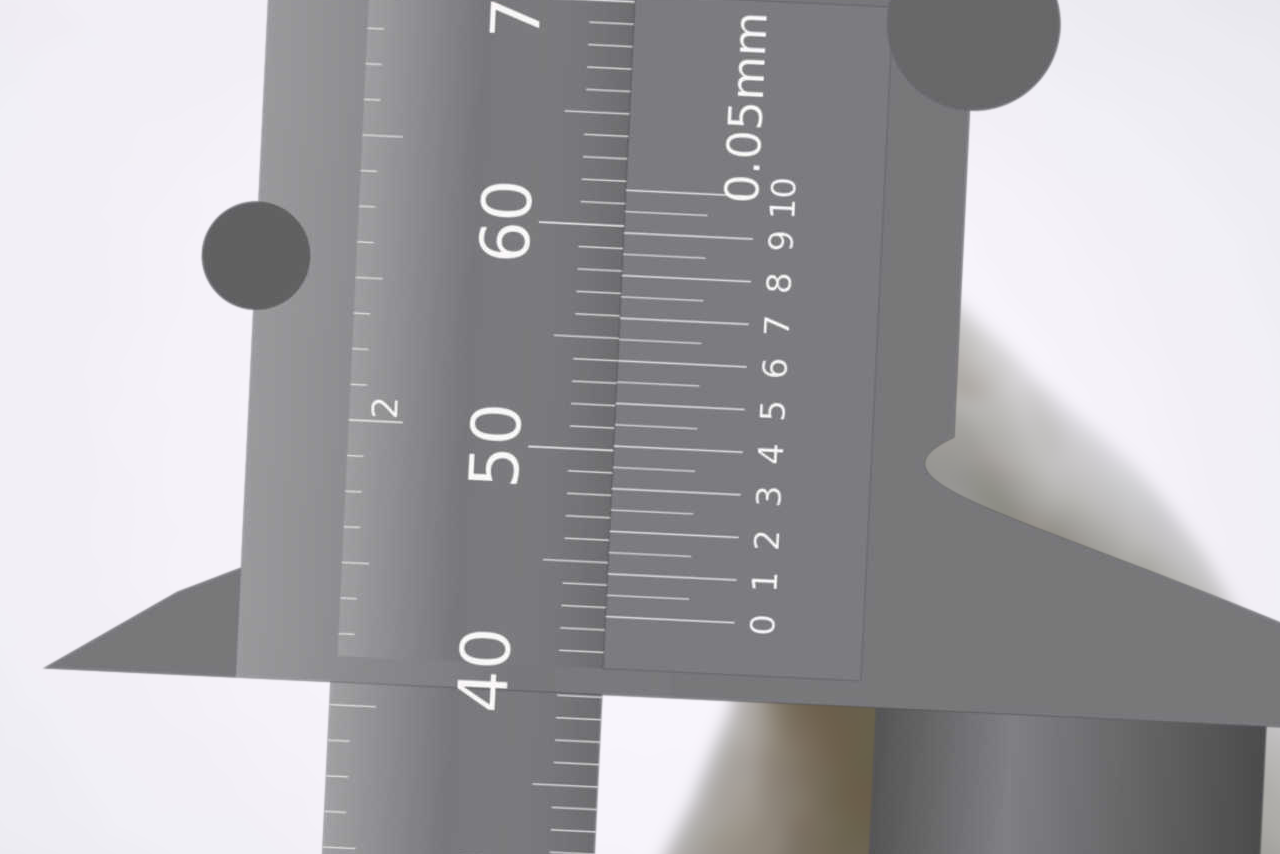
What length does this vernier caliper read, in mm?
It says 42.6 mm
